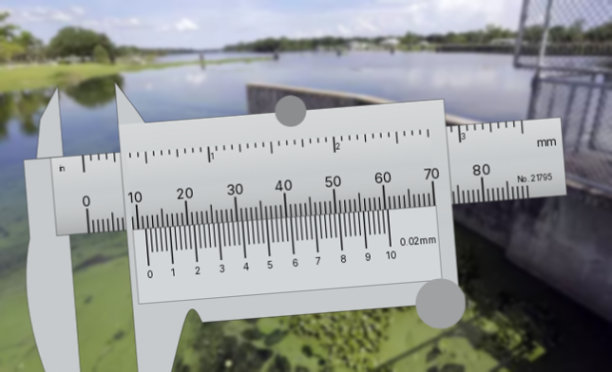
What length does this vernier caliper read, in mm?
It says 11.5 mm
